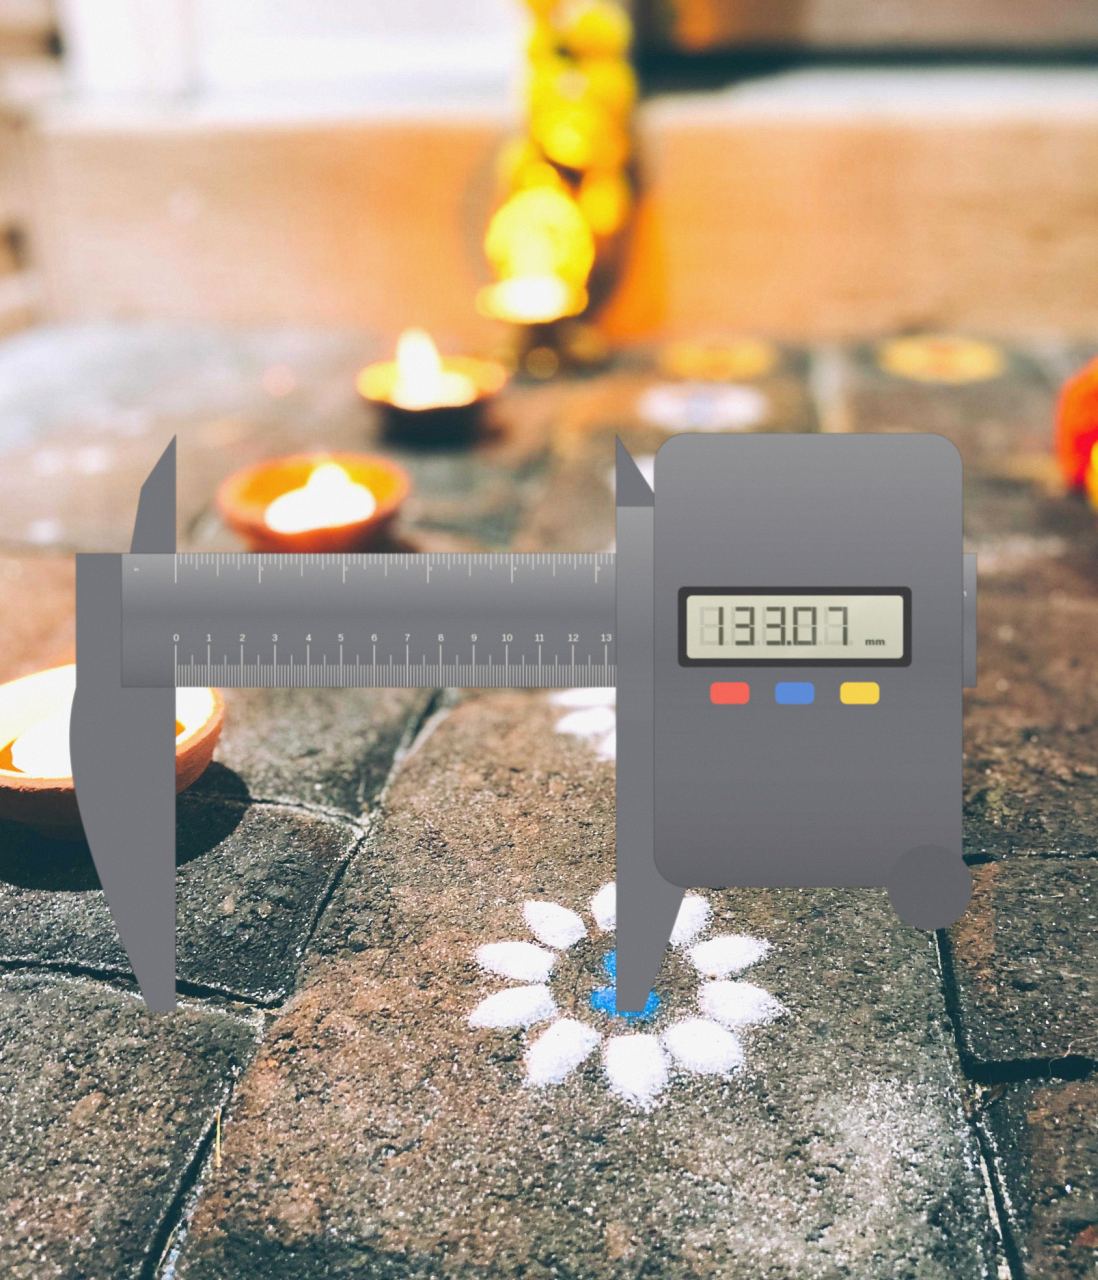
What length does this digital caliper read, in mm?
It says 133.07 mm
